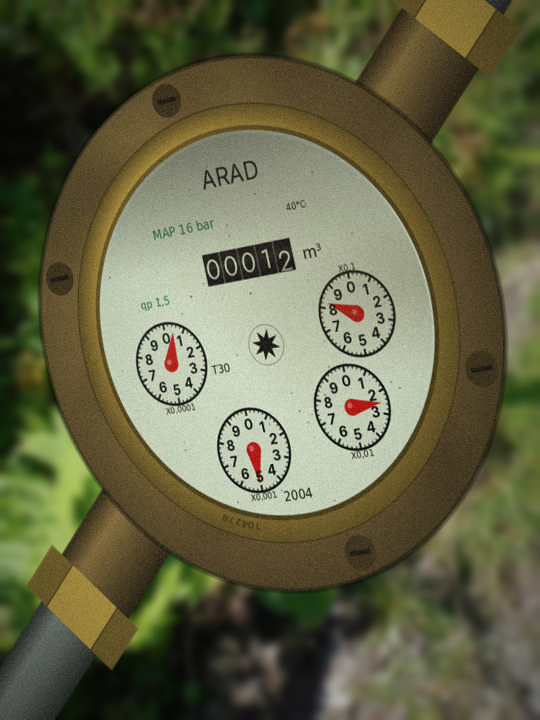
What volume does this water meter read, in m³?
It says 11.8250 m³
